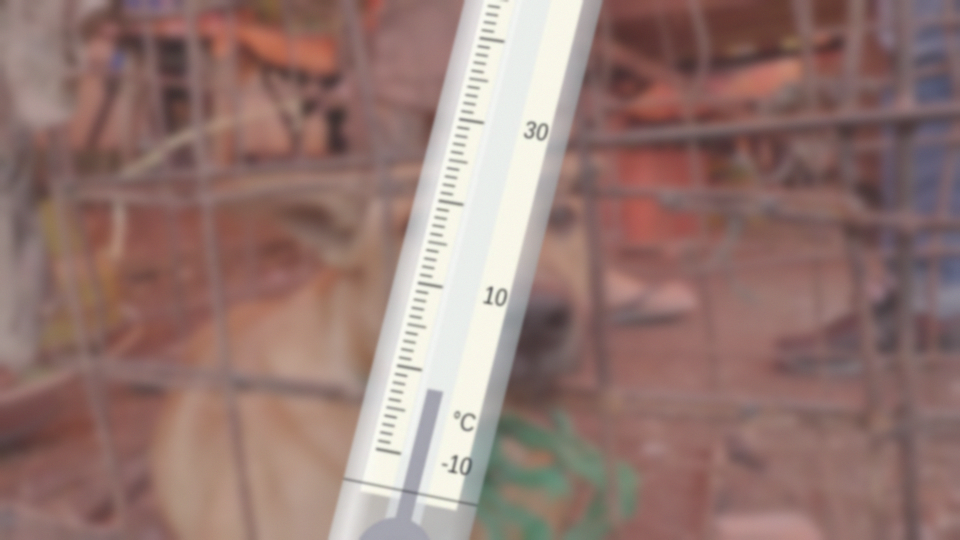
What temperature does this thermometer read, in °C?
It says -2 °C
